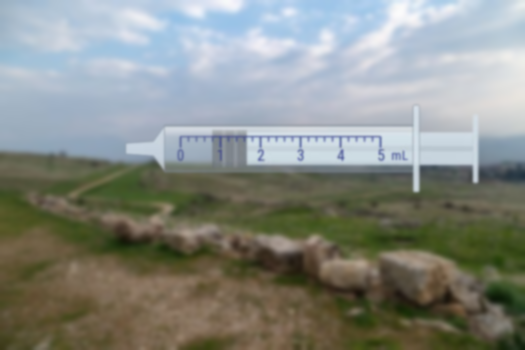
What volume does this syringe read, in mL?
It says 0.8 mL
